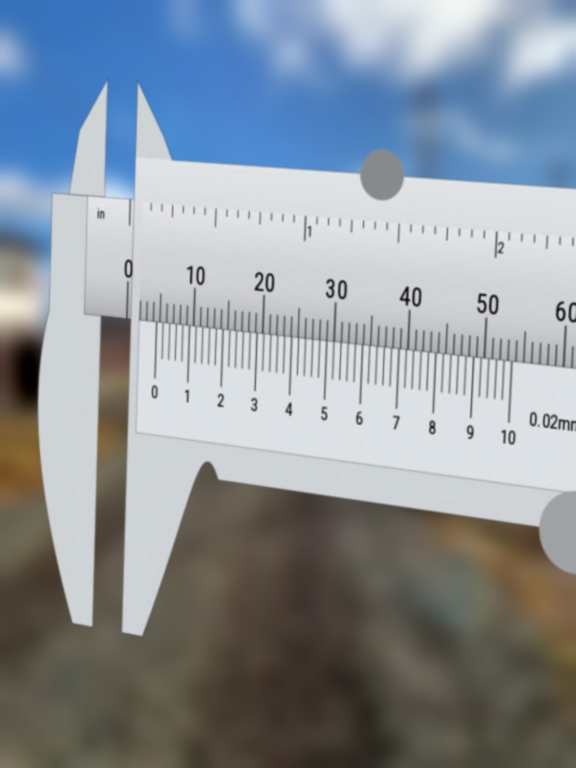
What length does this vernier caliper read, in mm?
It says 4.5 mm
